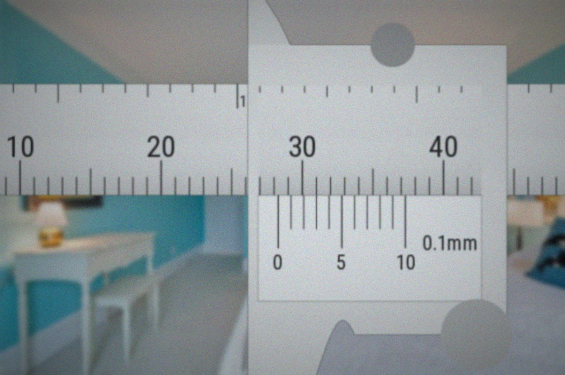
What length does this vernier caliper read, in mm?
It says 28.3 mm
